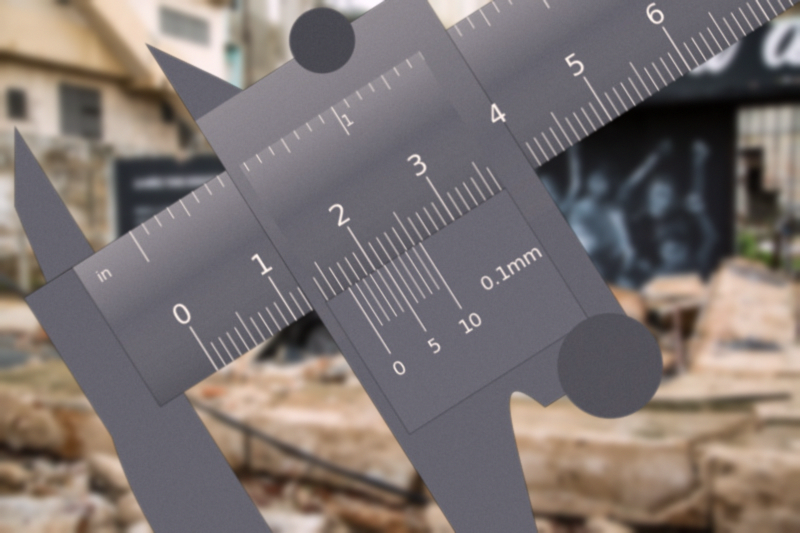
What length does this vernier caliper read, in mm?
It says 16.6 mm
